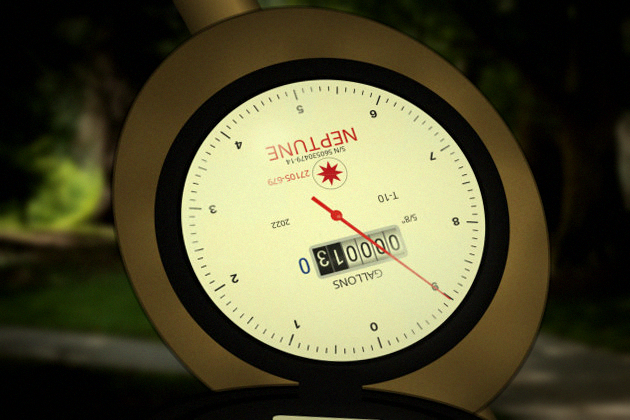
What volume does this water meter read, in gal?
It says 129.0 gal
